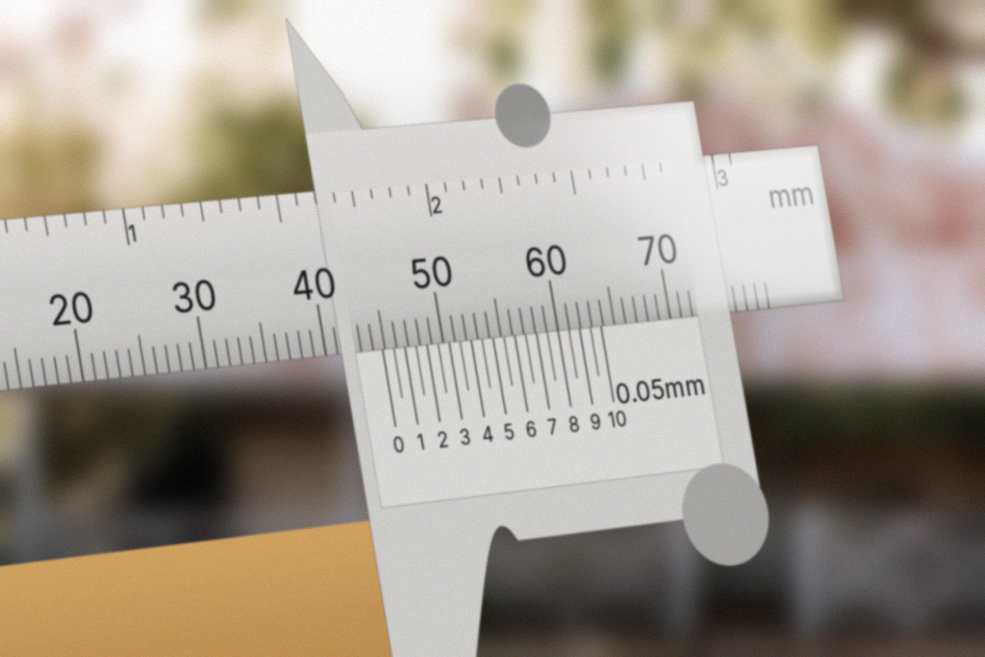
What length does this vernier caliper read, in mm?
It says 44.8 mm
